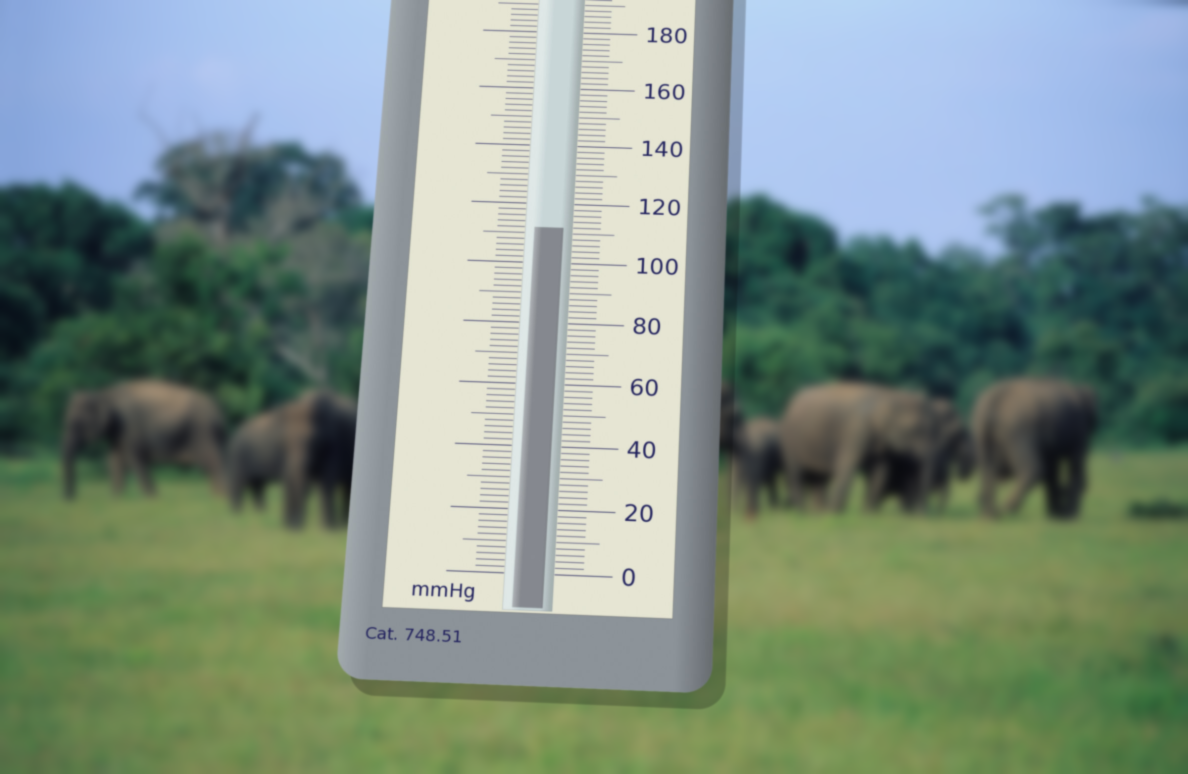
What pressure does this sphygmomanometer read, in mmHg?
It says 112 mmHg
